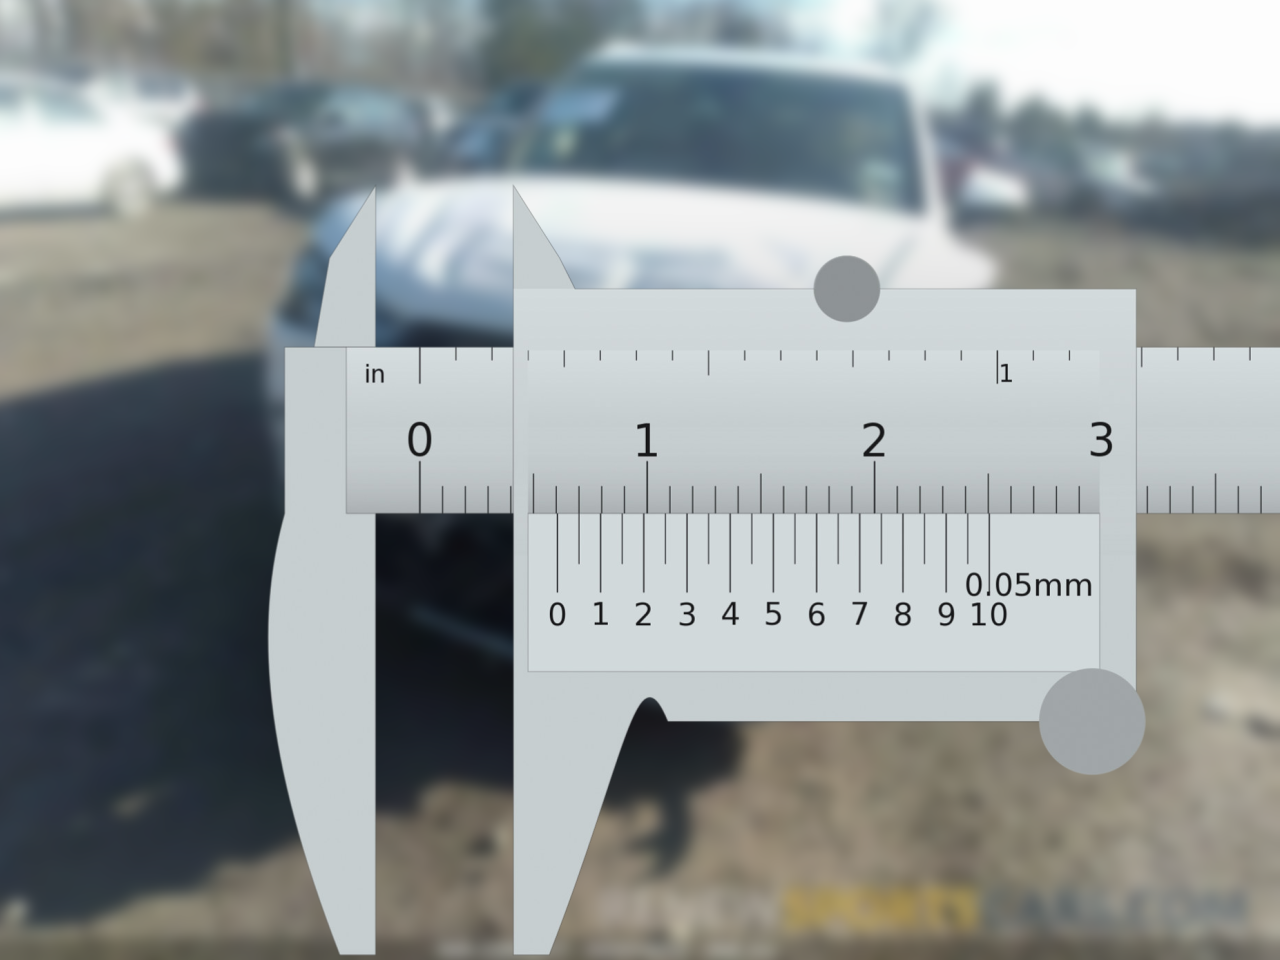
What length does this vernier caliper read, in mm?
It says 6.05 mm
